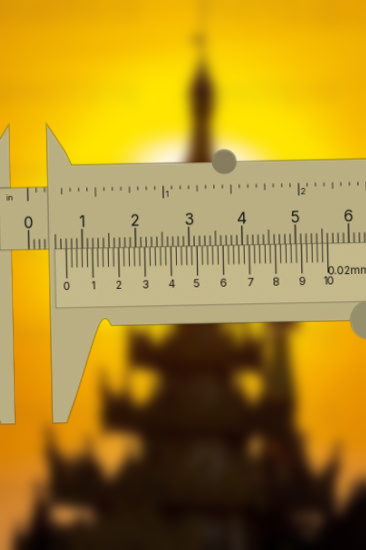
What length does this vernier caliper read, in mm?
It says 7.0 mm
